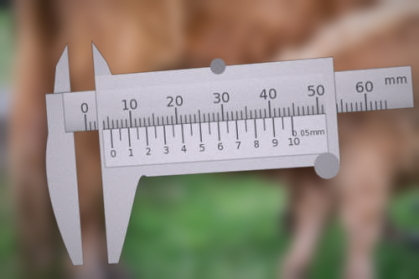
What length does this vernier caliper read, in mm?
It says 5.5 mm
